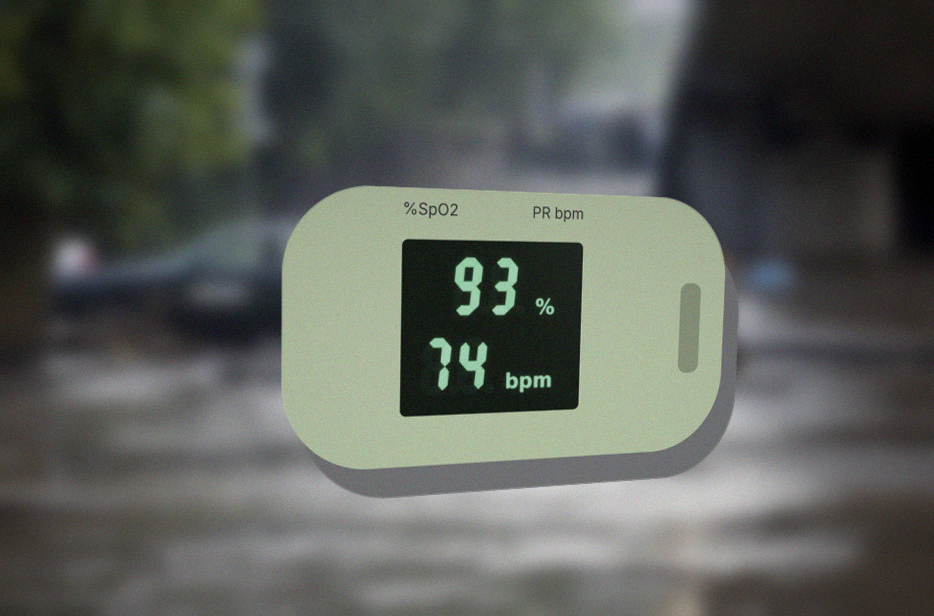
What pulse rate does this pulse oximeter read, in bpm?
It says 74 bpm
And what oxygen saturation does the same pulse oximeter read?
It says 93 %
